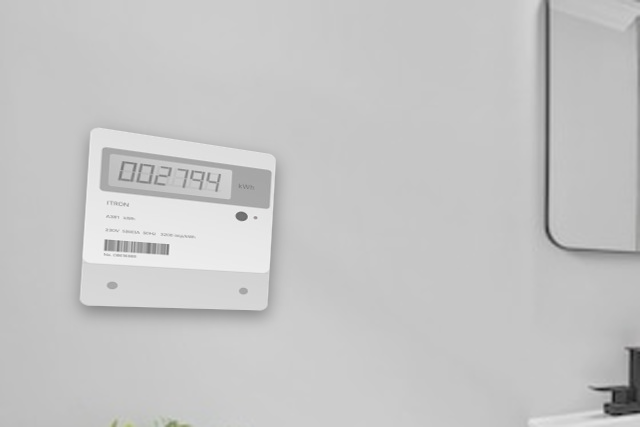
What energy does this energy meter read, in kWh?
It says 2794 kWh
